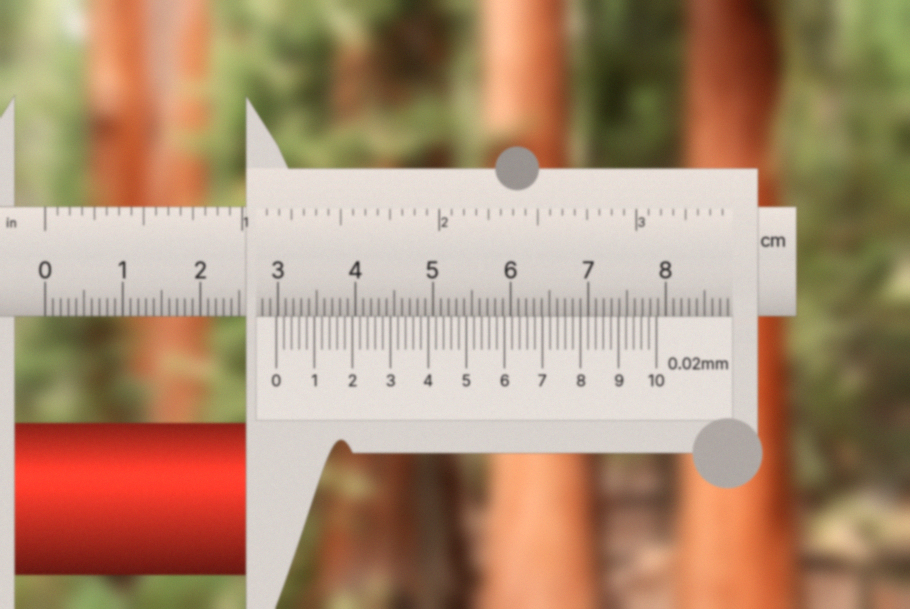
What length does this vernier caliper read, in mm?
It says 29.8 mm
